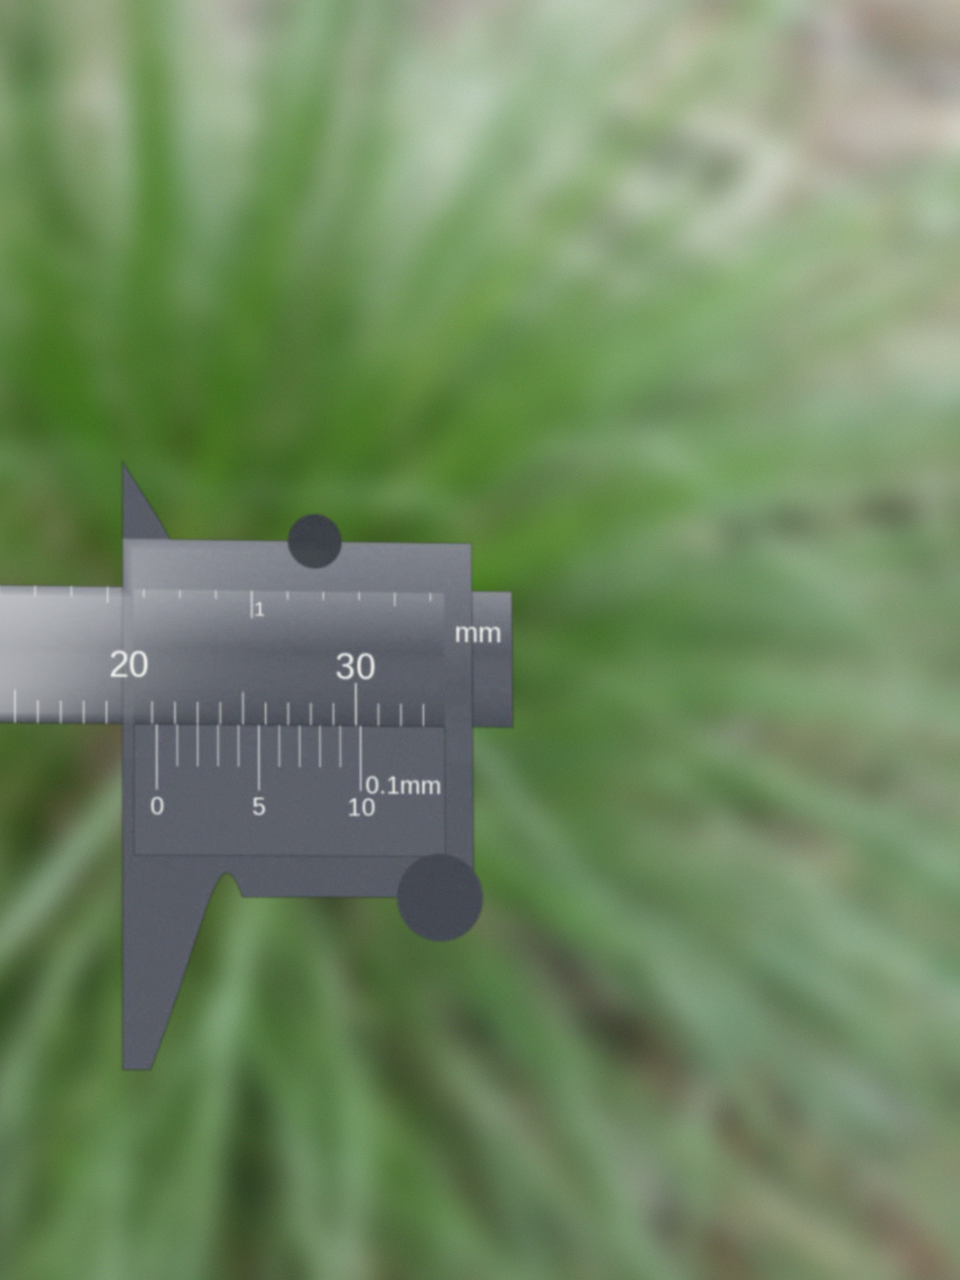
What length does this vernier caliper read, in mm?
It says 21.2 mm
